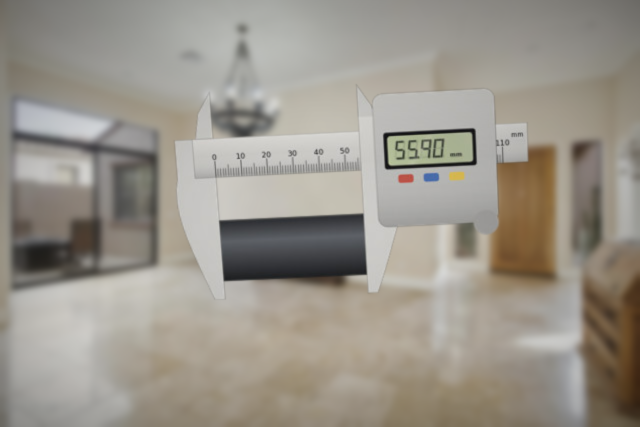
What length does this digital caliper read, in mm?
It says 55.90 mm
